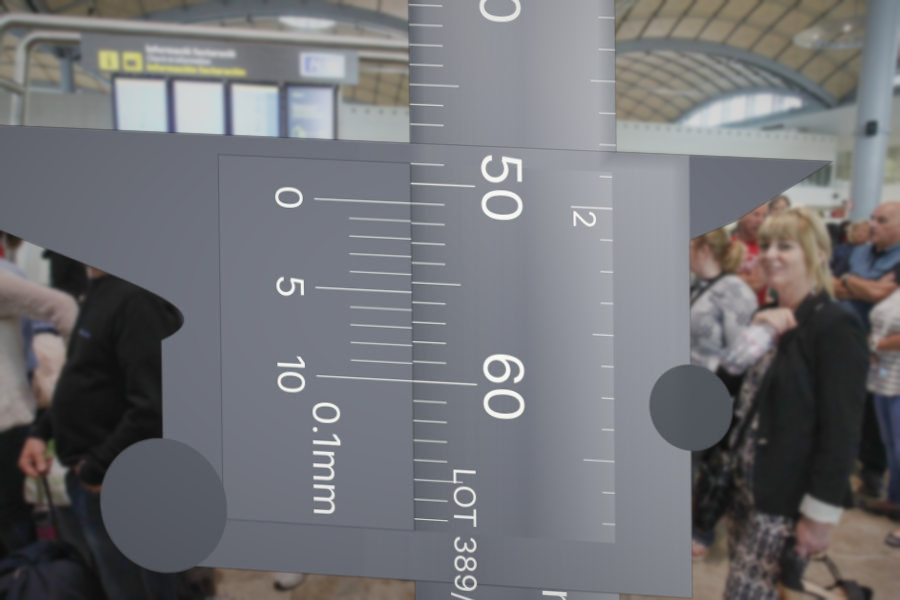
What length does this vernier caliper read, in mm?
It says 51.0 mm
